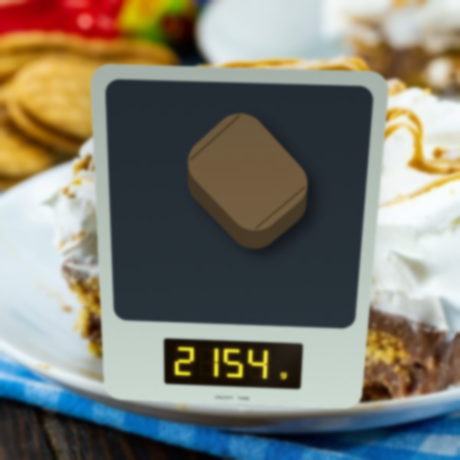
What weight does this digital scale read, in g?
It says 2154 g
